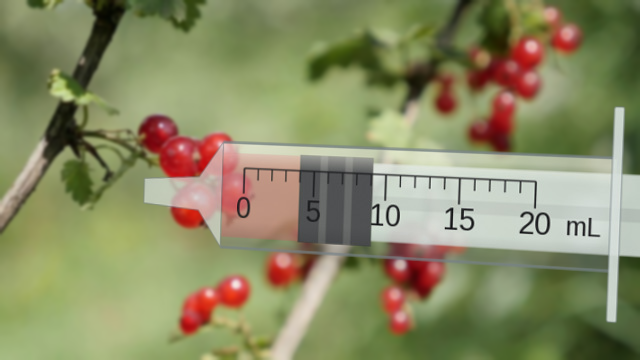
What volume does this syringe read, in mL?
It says 4 mL
